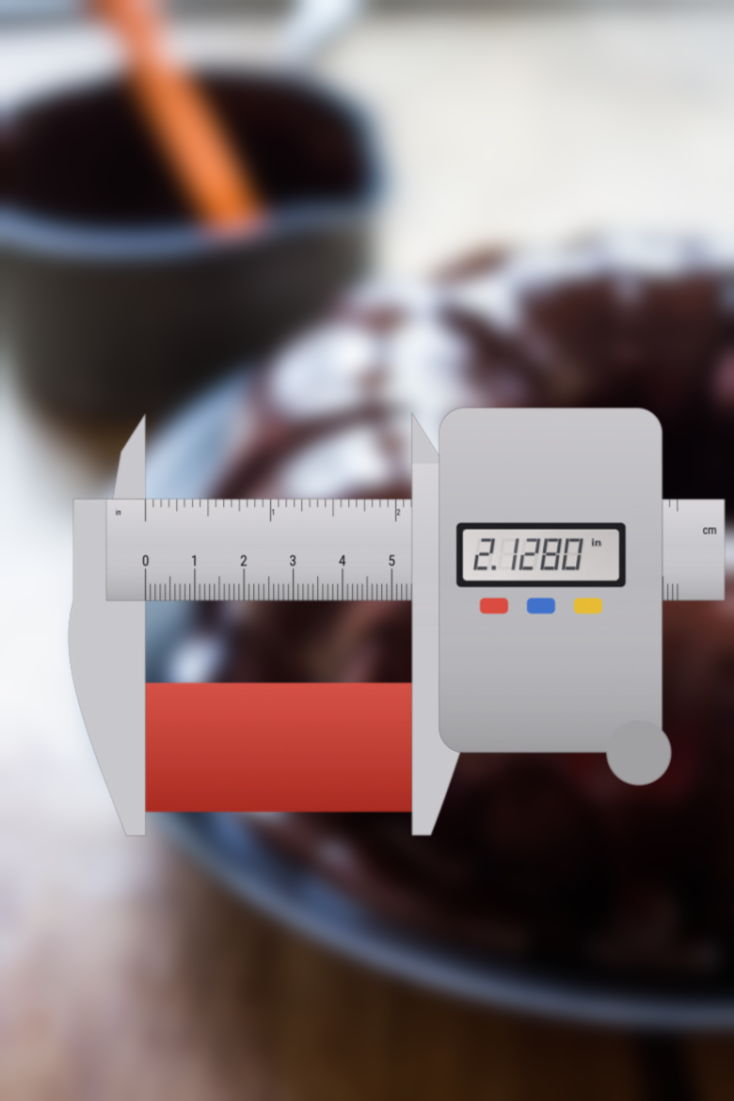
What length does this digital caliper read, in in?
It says 2.1280 in
